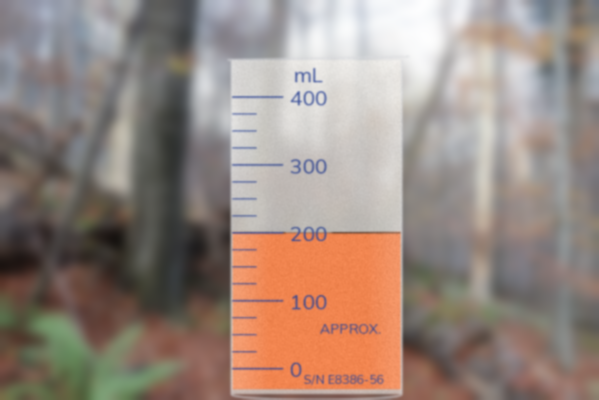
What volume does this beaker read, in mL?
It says 200 mL
